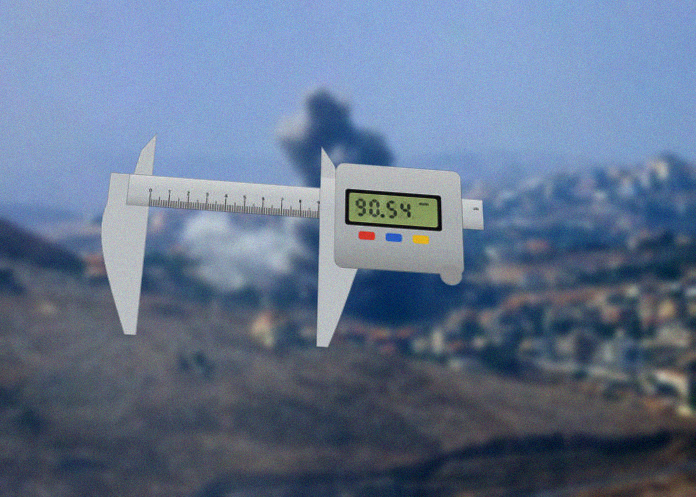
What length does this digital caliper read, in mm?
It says 90.54 mm
